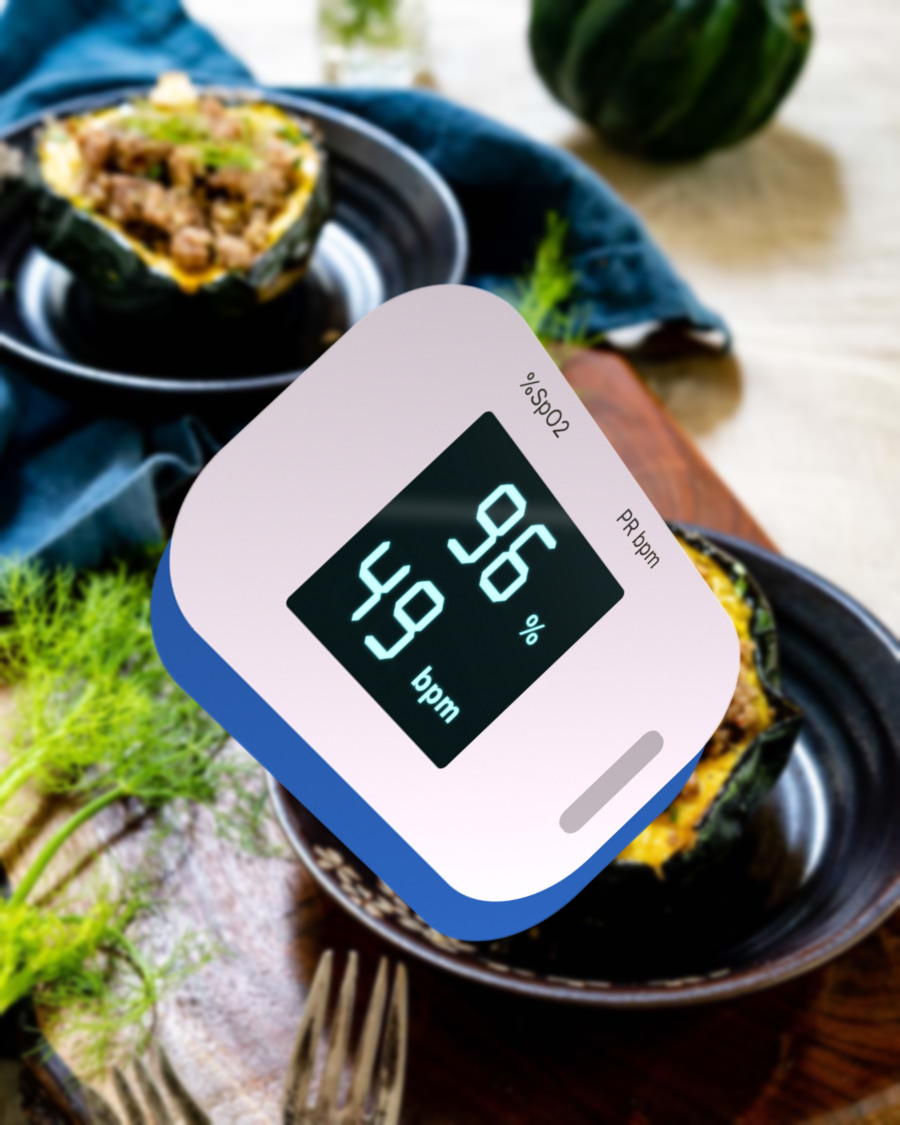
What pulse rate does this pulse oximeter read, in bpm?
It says 49 bpm
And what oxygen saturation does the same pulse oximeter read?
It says 96 %
